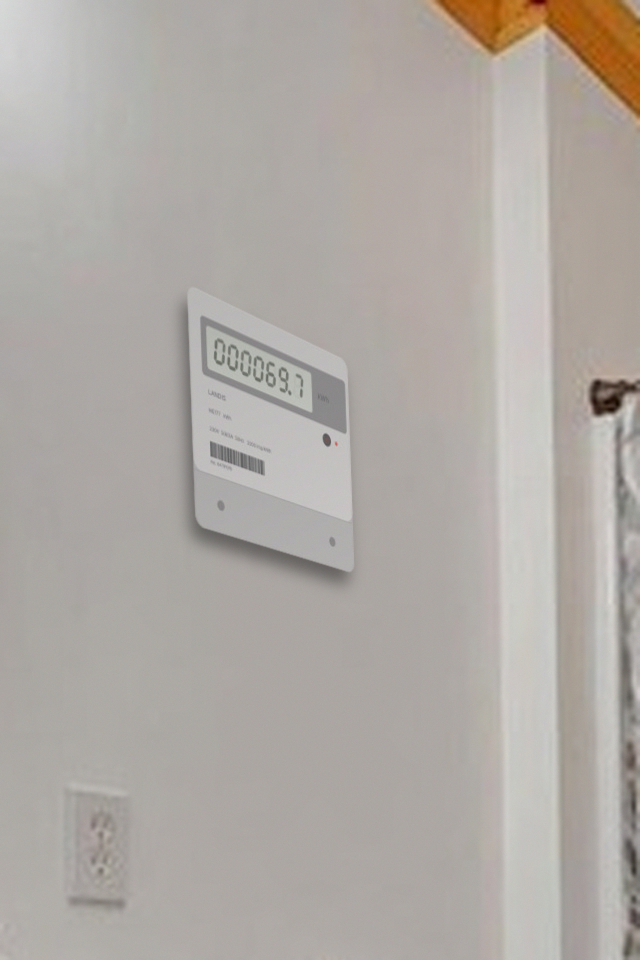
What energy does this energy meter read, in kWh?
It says 69.7 kWh
